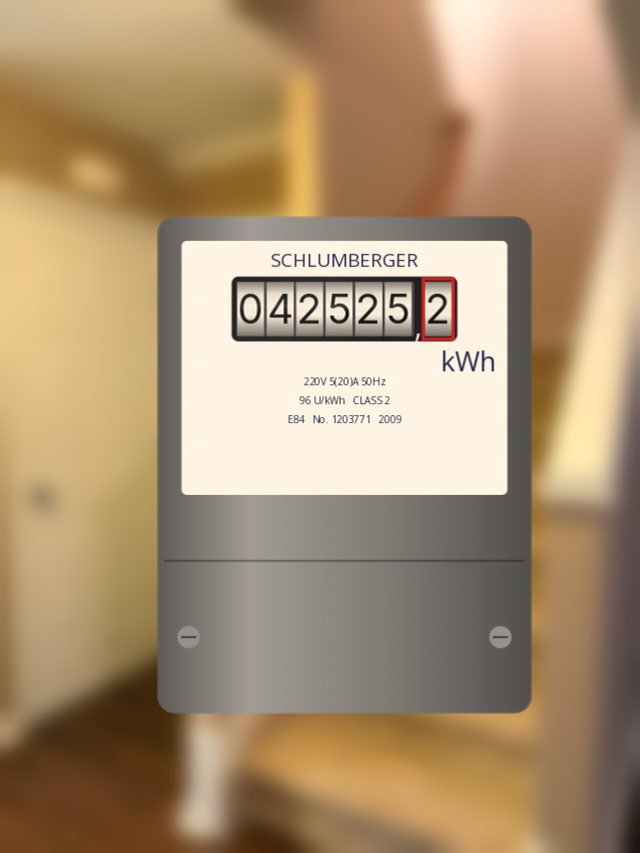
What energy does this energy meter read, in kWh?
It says 42525.2 kWh
